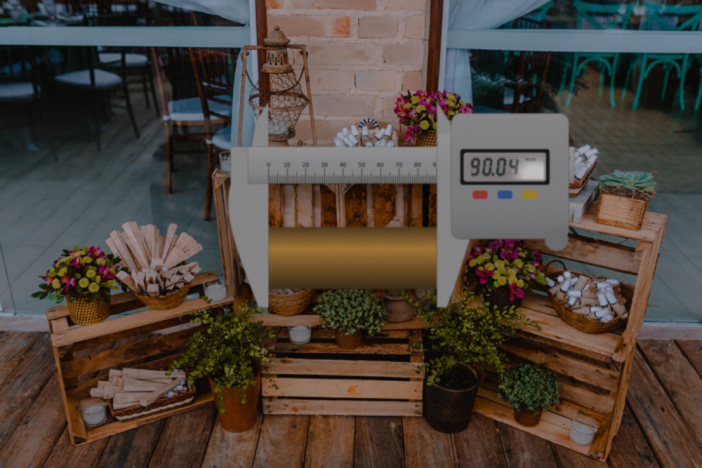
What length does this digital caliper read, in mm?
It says 90.04 mm
